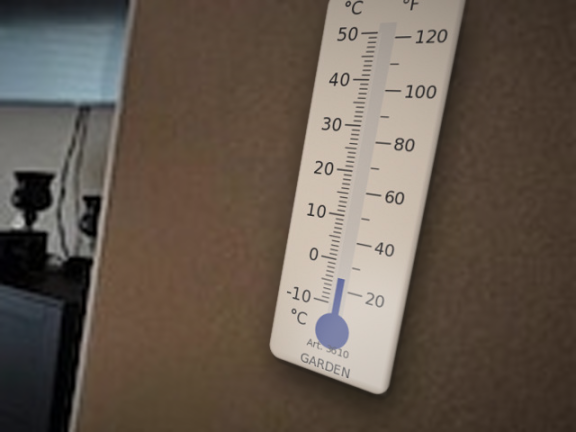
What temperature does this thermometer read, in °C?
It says -4 °C
